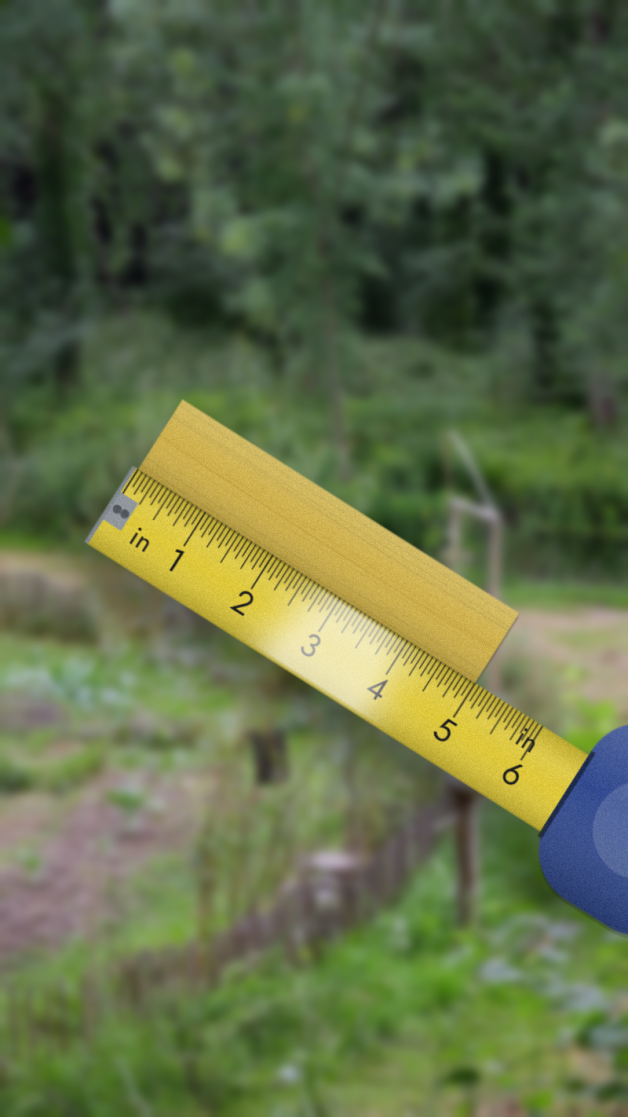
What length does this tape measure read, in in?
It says 5 in
